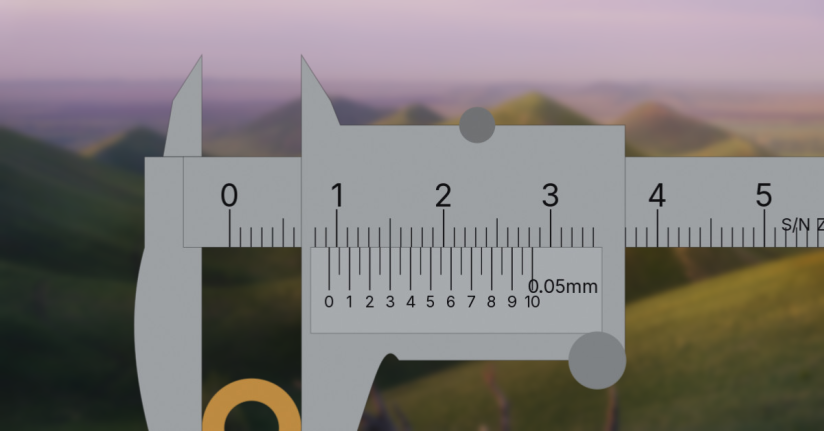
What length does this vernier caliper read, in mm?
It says 9.3 mm
